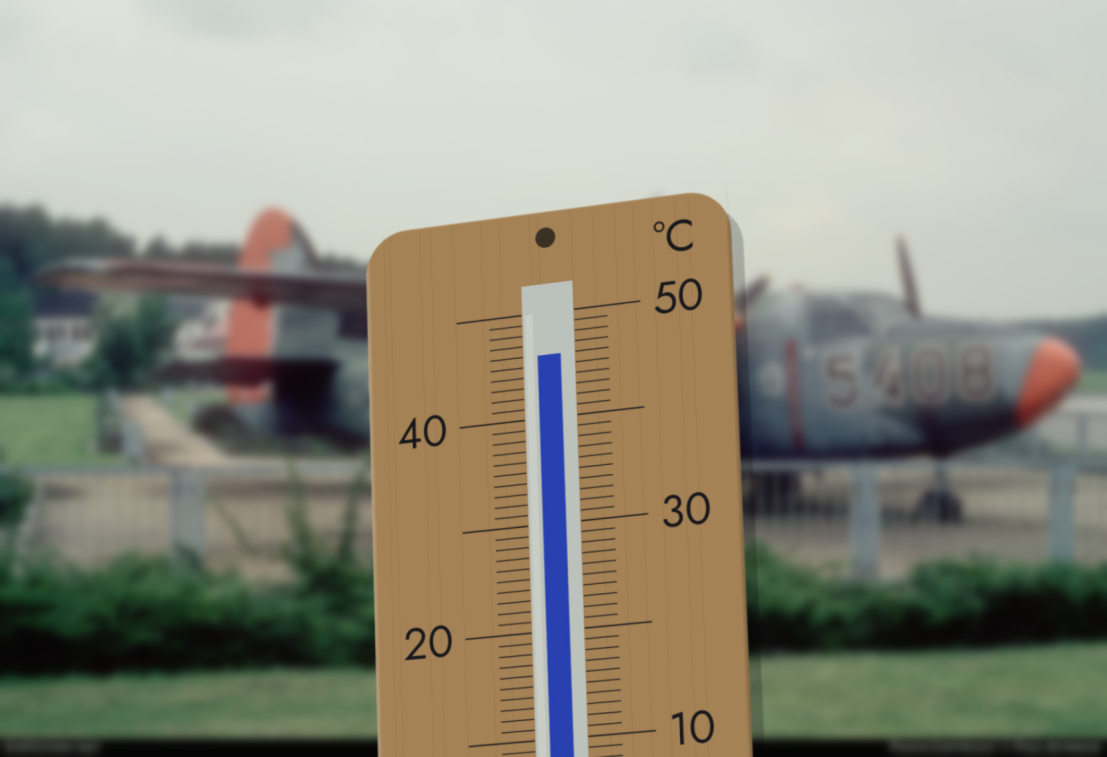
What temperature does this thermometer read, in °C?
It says 46 °C
